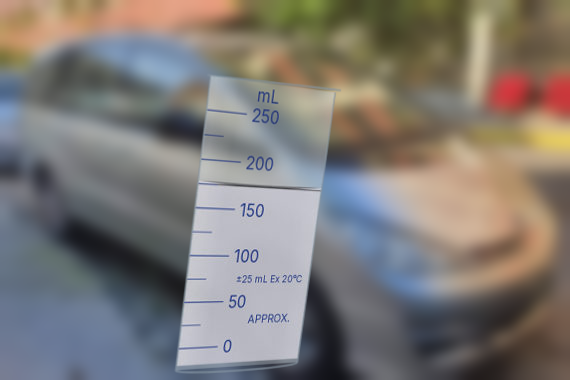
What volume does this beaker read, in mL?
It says 175 mL
